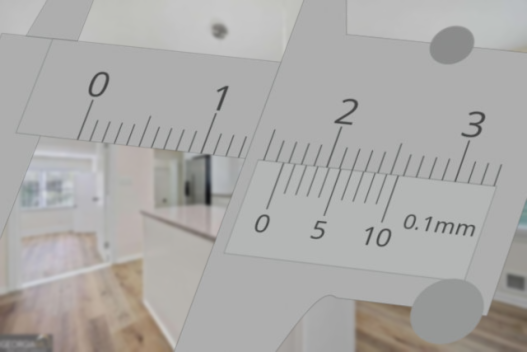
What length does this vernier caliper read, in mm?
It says 16.6 mm
